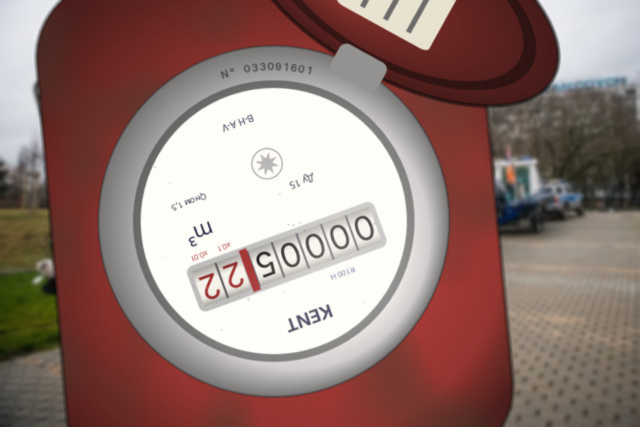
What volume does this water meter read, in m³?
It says 5.22 m³
